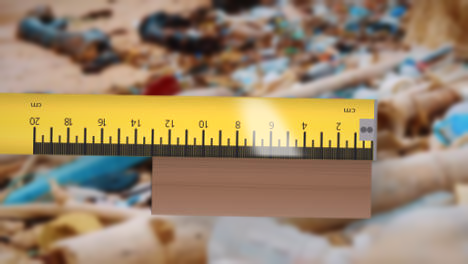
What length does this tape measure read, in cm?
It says 13 cm
